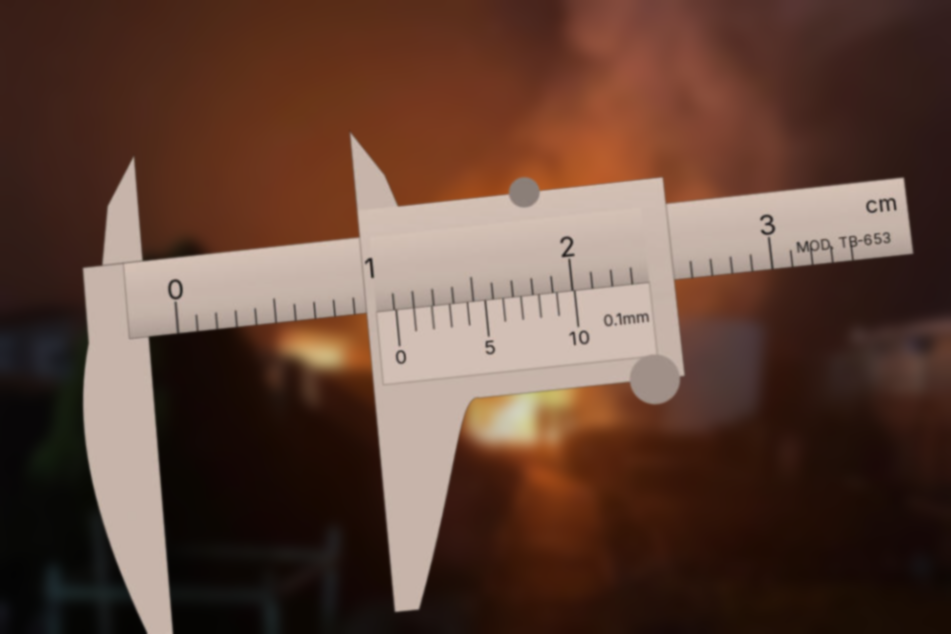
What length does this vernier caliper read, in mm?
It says 11.1 mm
